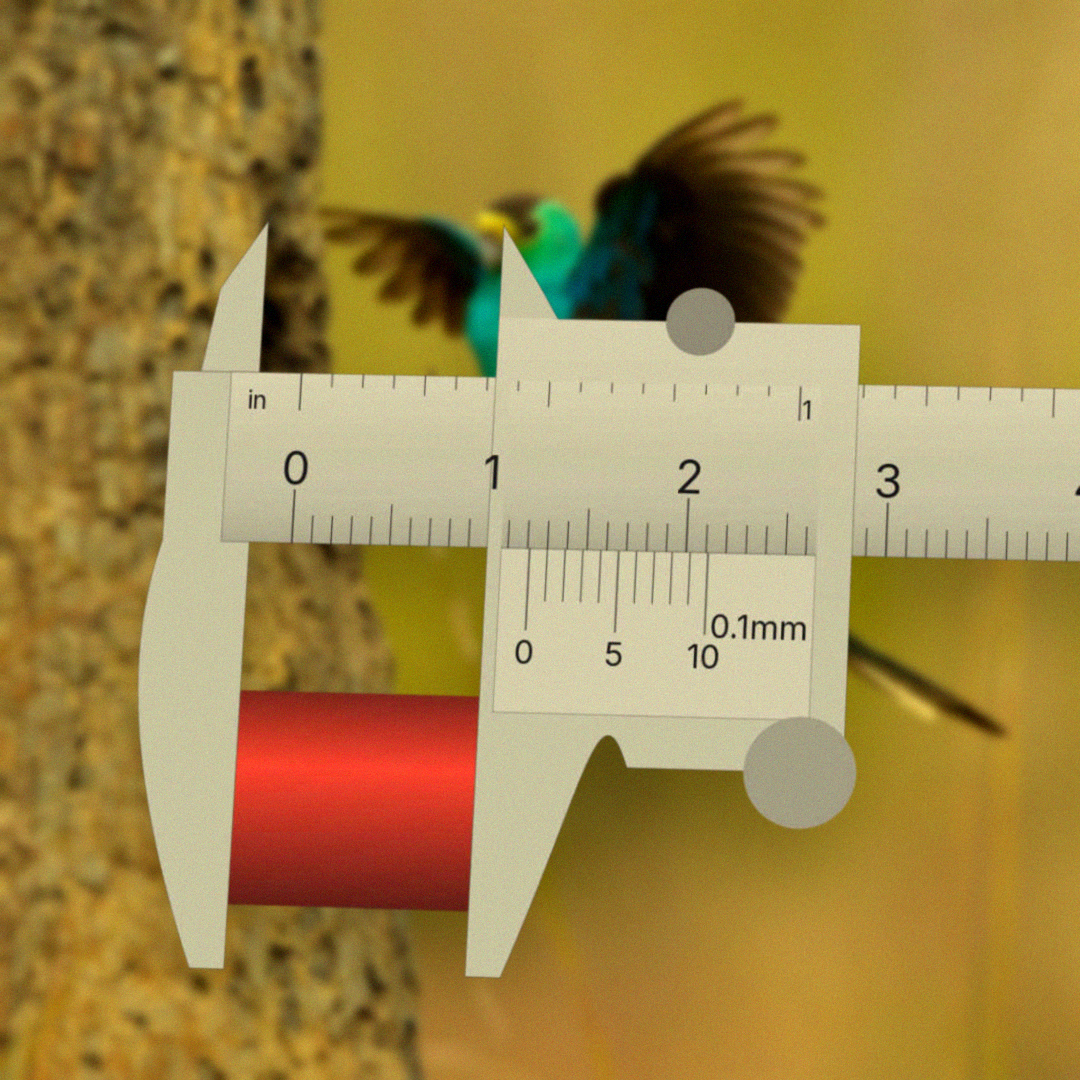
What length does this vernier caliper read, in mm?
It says 12.1 mm
